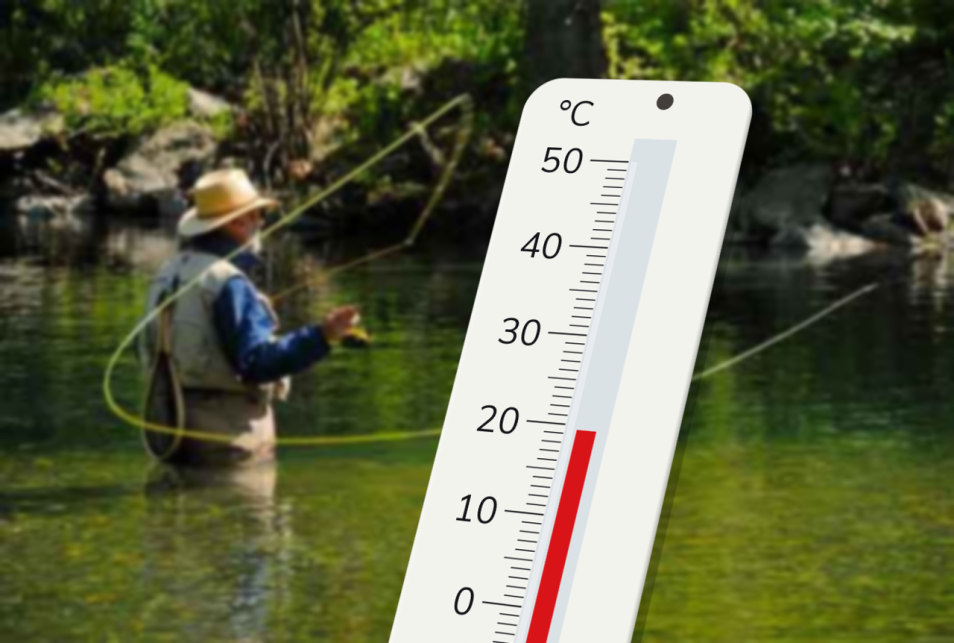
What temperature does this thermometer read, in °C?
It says 19.5 °C
